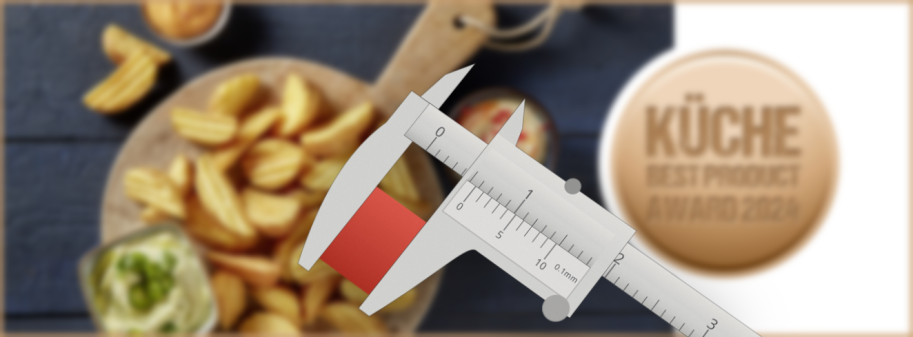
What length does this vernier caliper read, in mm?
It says 5.7 mm
